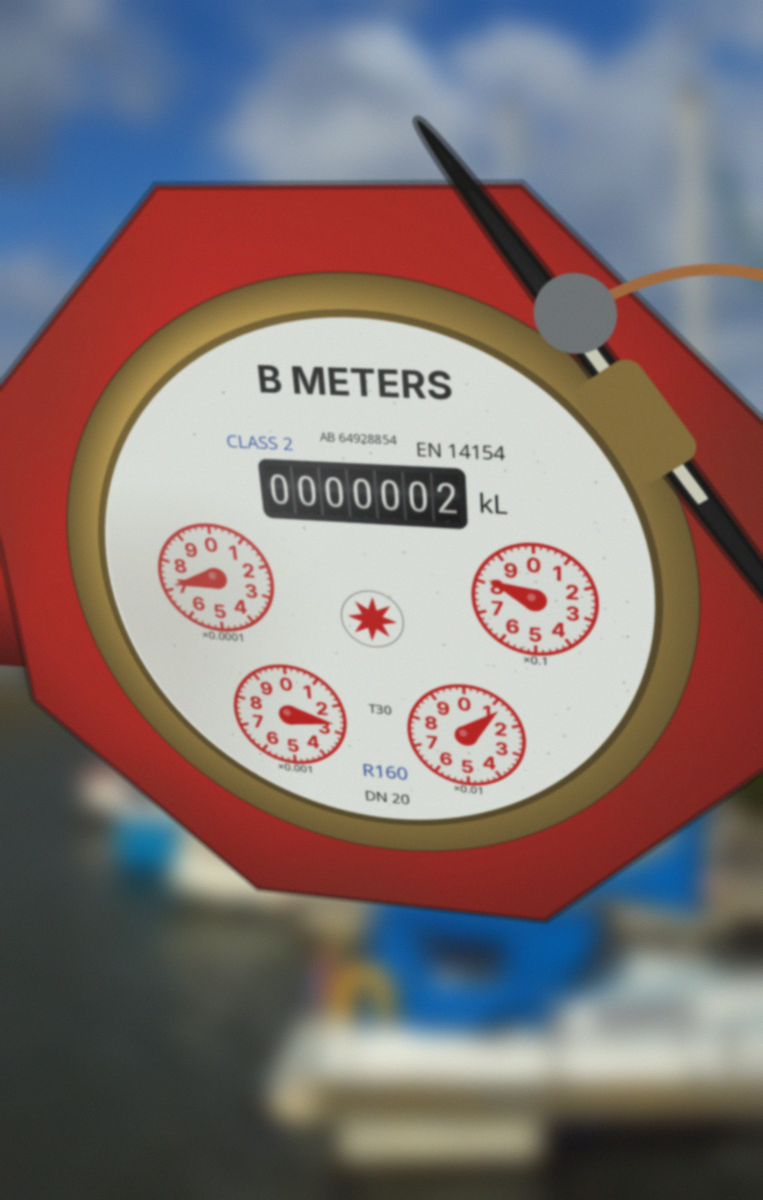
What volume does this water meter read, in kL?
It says 2.8127 kL
